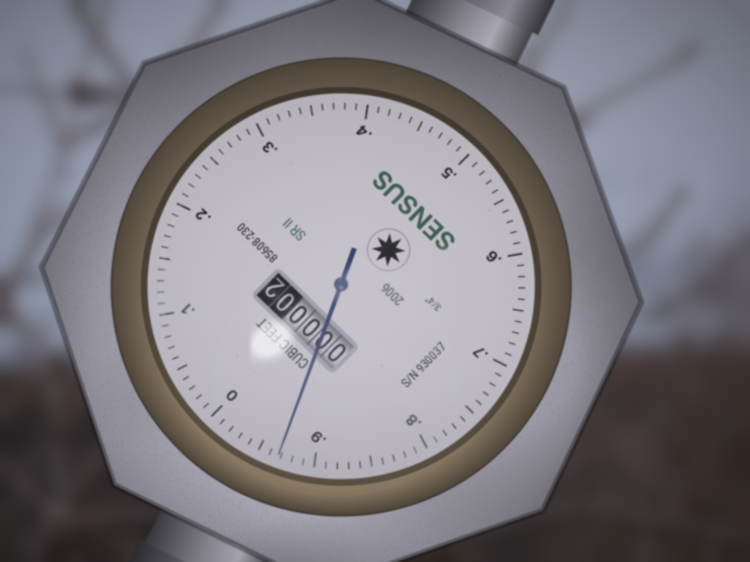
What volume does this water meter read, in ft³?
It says 1.93 ft³
